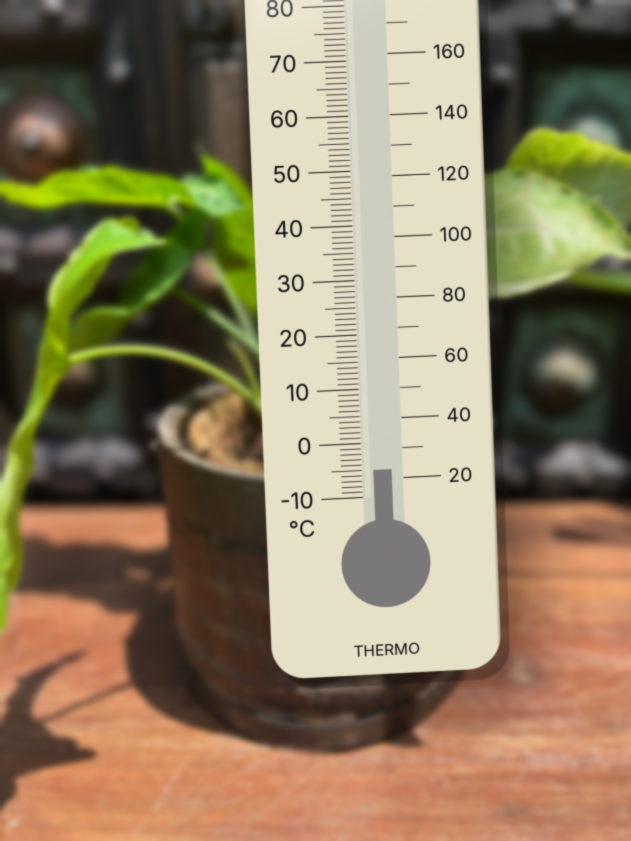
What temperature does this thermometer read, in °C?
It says -5 °C
